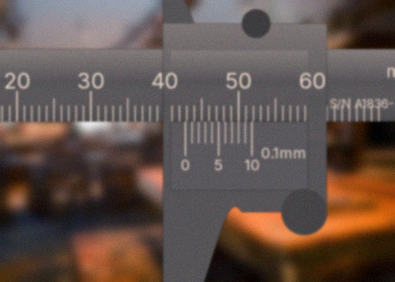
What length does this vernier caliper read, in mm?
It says 42.8 mm
